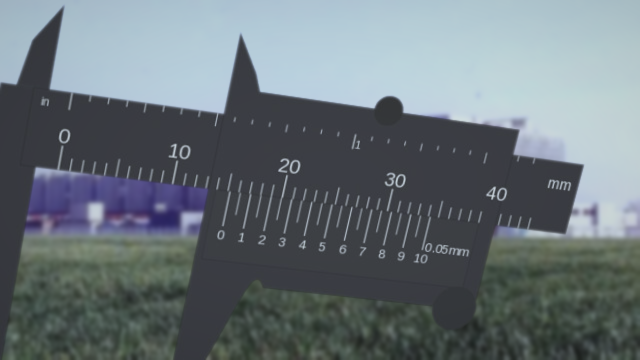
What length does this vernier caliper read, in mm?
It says 15.2 mm
